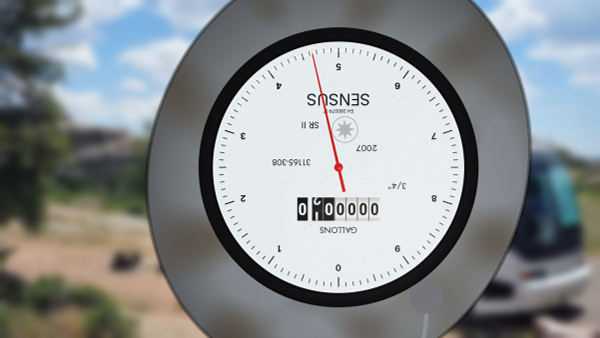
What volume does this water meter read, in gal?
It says 14.6 gal
